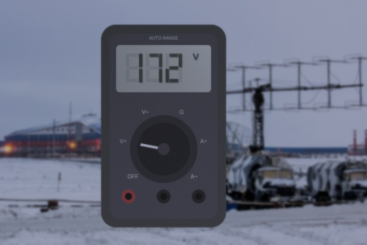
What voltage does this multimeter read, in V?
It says 172 V
